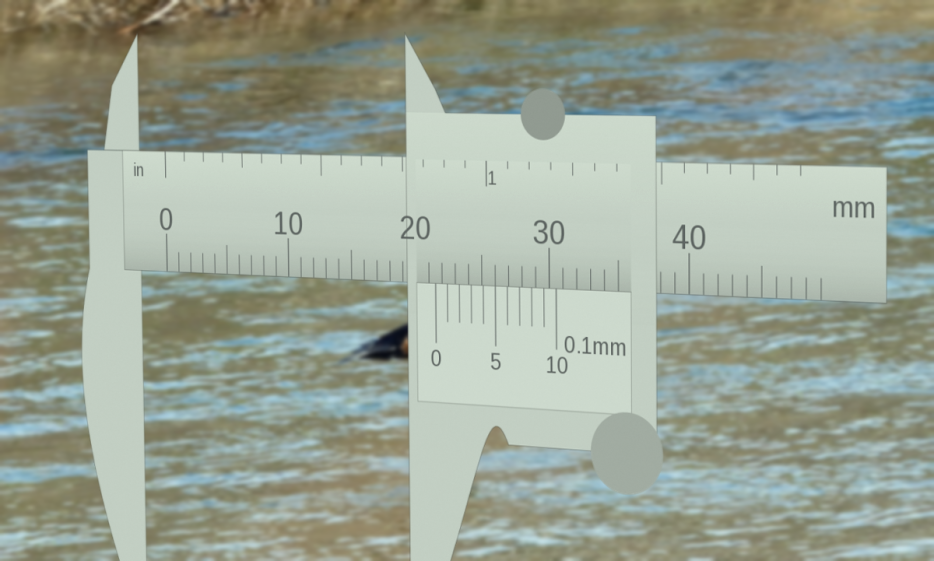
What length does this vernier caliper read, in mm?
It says 21.5 mm
